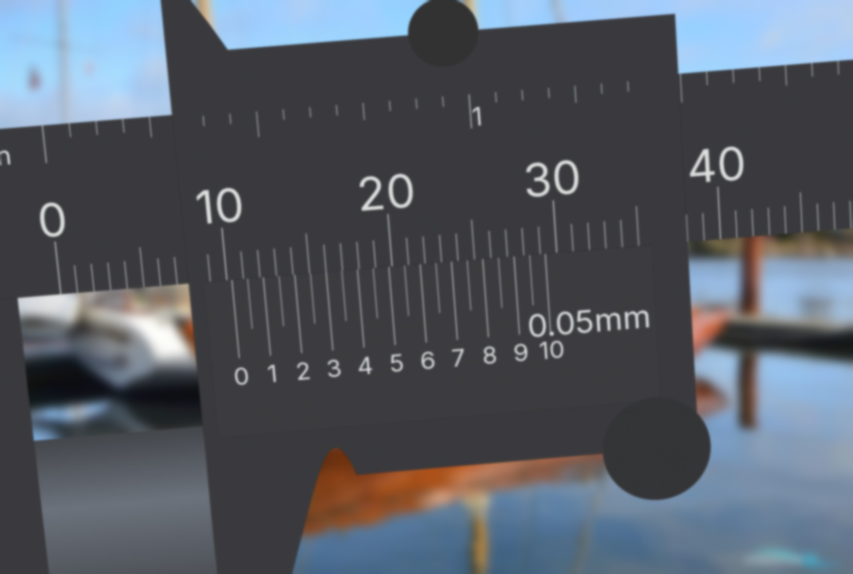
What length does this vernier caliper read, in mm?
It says 10.3 mm
